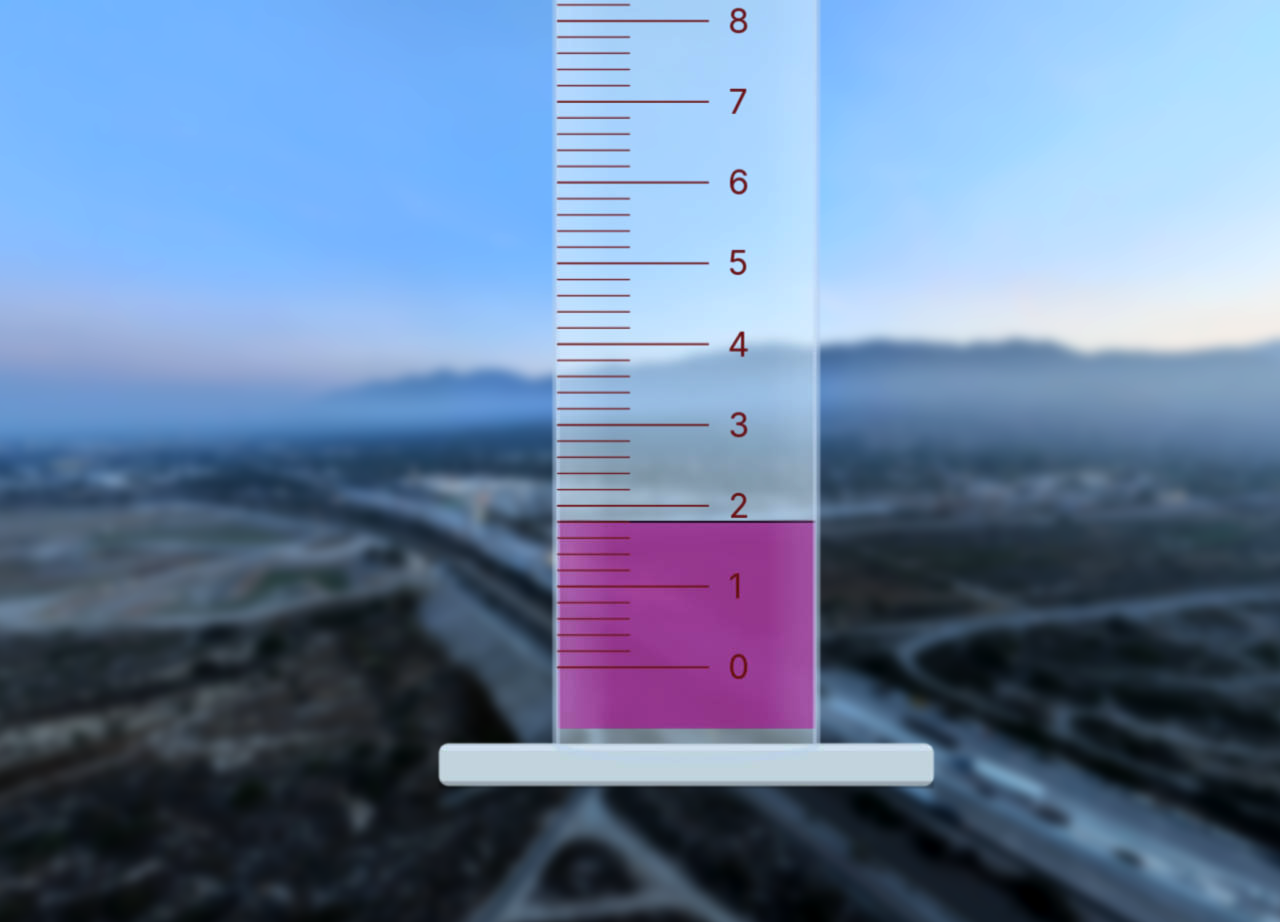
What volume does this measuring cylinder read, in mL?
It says 1.8 mL
